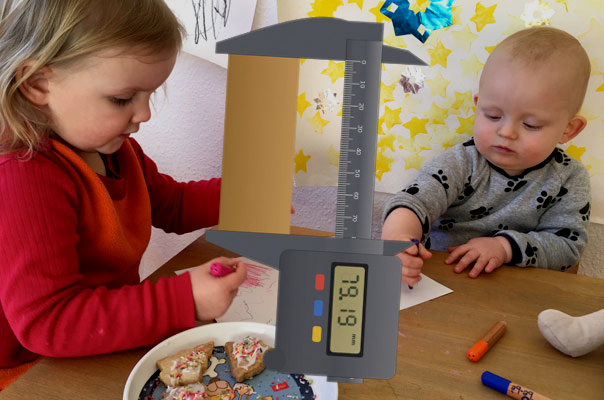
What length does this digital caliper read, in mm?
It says 79.19 mm
